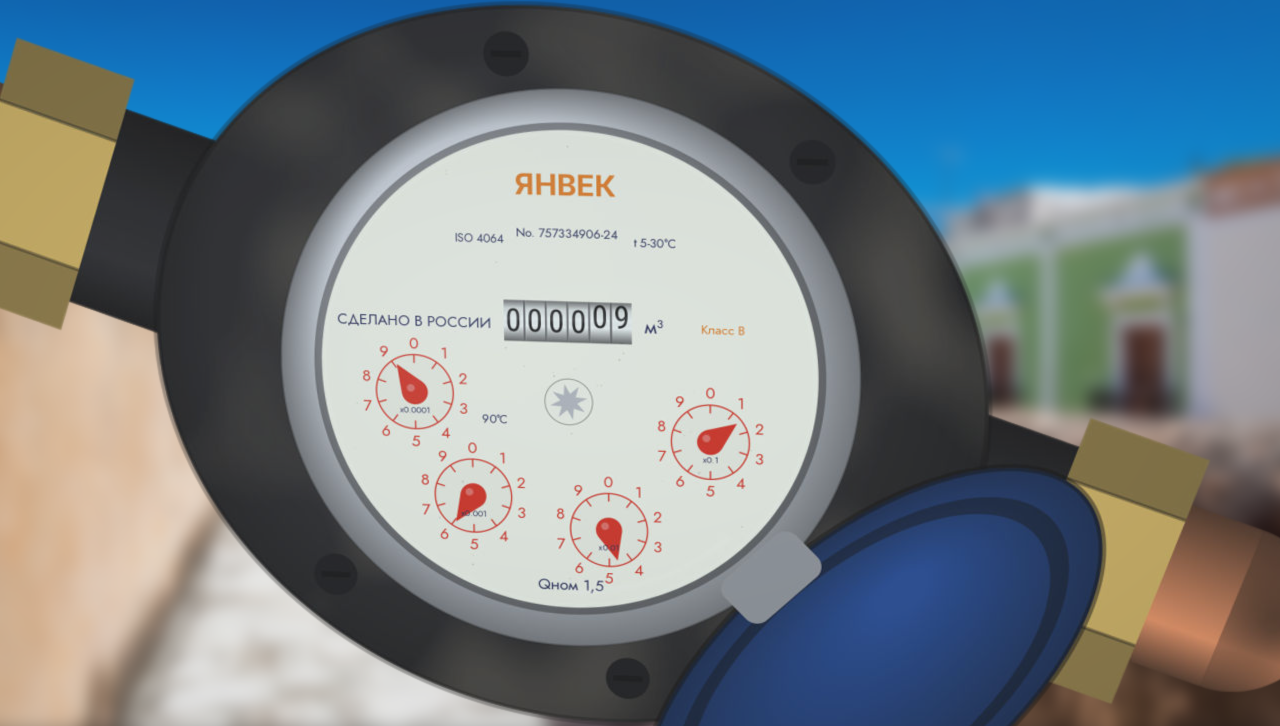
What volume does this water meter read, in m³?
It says 9.1459 m³
